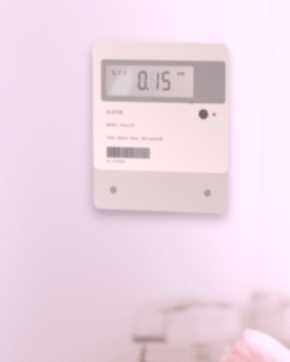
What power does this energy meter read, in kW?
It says 0.15 kW
